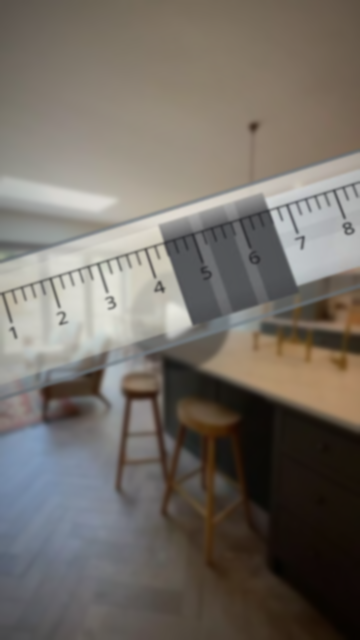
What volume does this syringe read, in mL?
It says 4.4 mL
